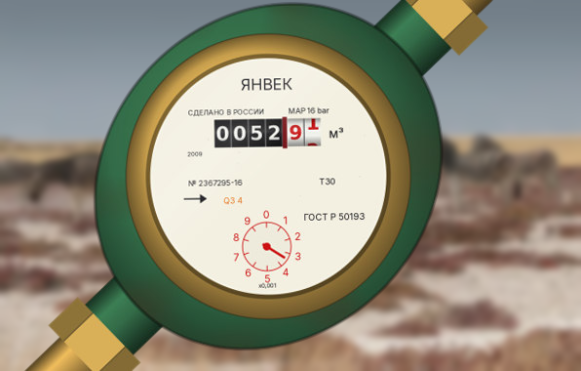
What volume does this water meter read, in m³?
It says 52.913 m³
